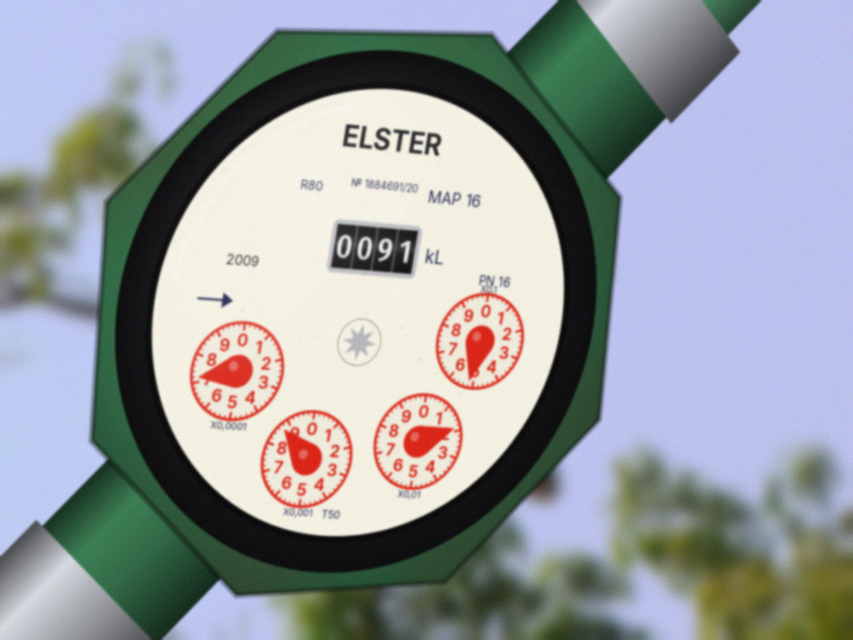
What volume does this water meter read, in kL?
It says 91.5187 kL
